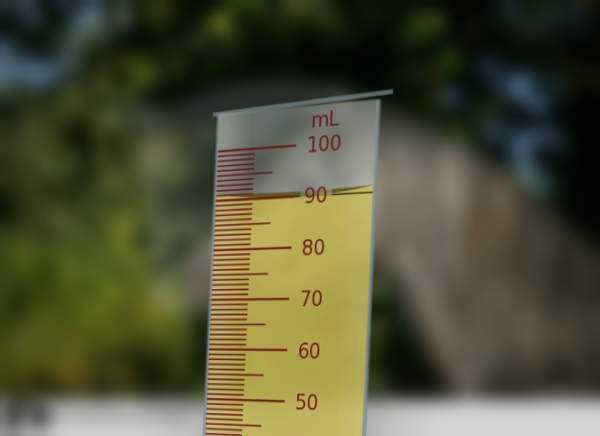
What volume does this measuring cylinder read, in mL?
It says 90 mL
